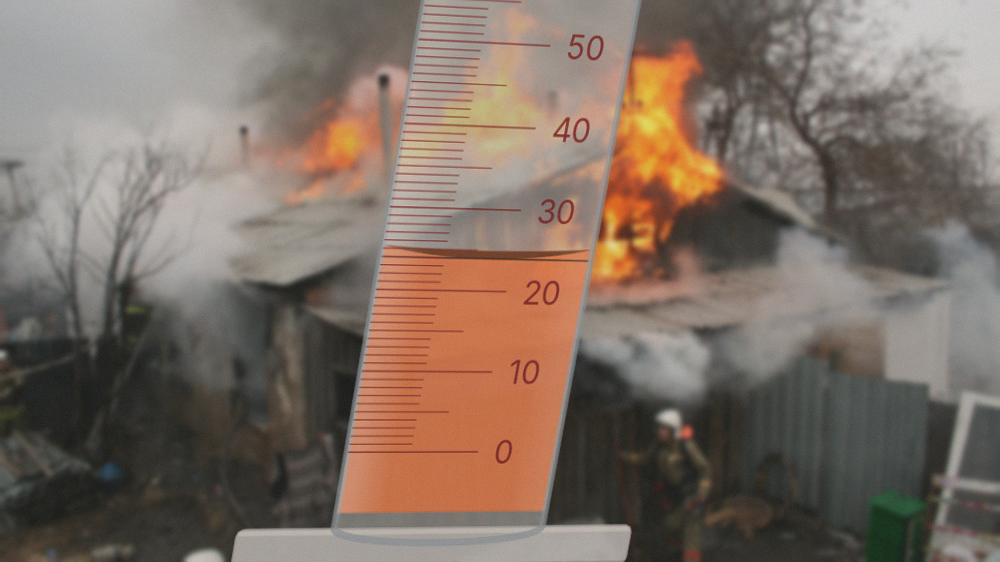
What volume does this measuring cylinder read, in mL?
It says 24 mL
